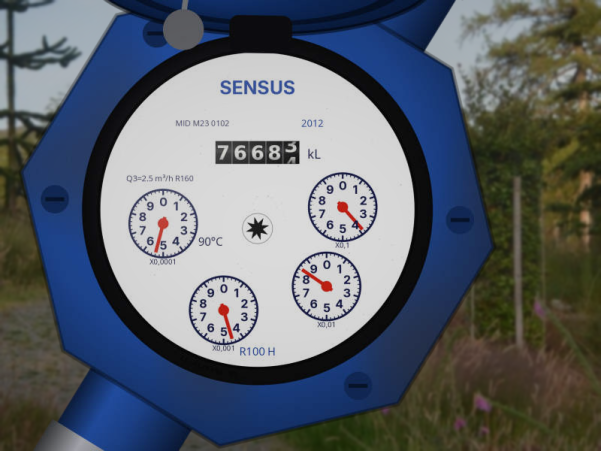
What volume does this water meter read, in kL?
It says 76683.3845 kL
